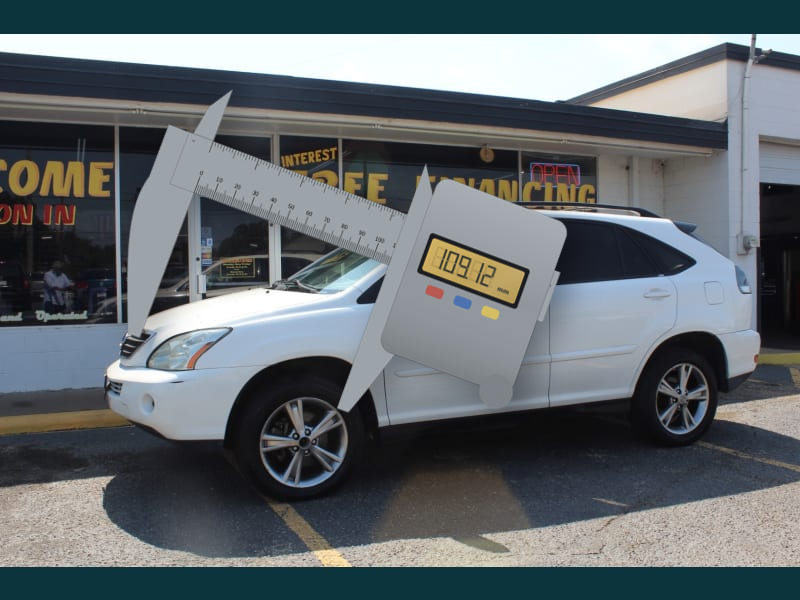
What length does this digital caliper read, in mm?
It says 109.12 mm
